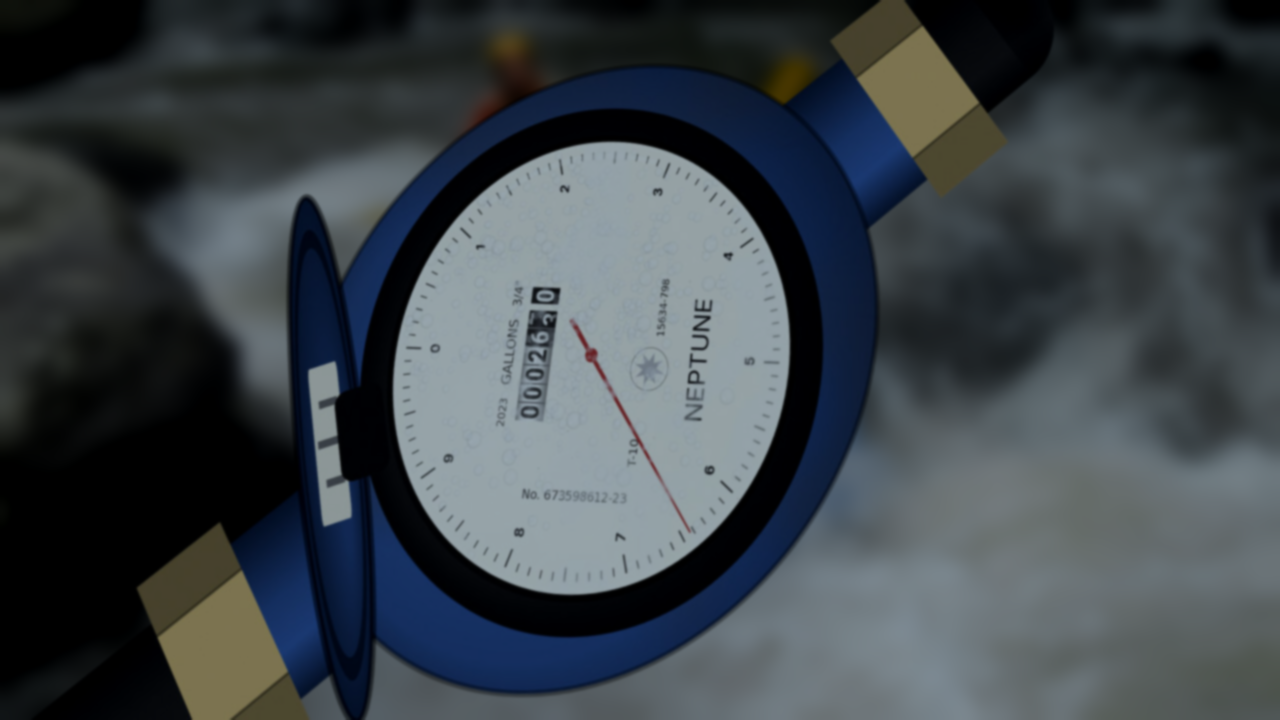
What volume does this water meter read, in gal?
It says 2626.4 gal
